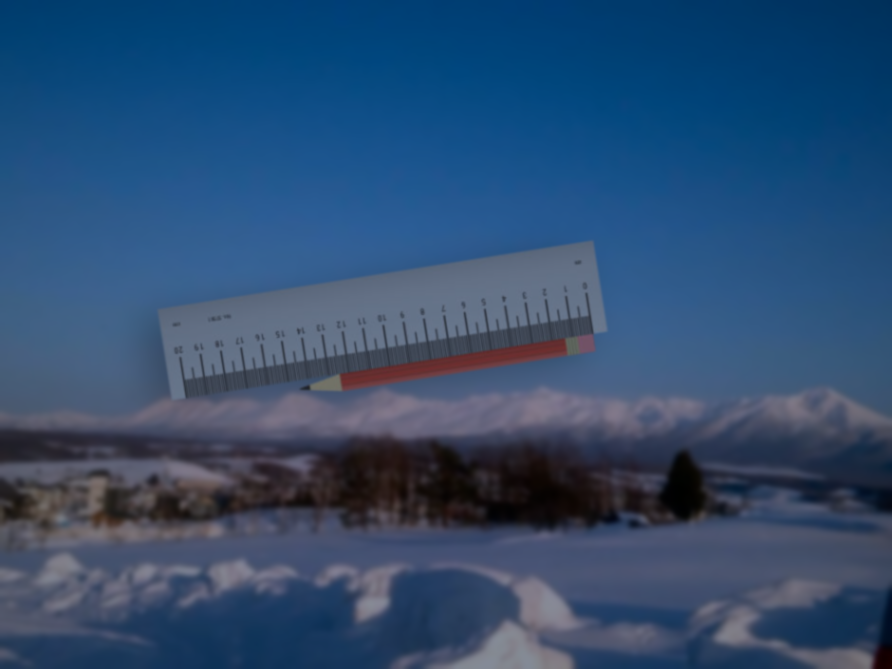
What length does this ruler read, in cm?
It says 14.5 cm
